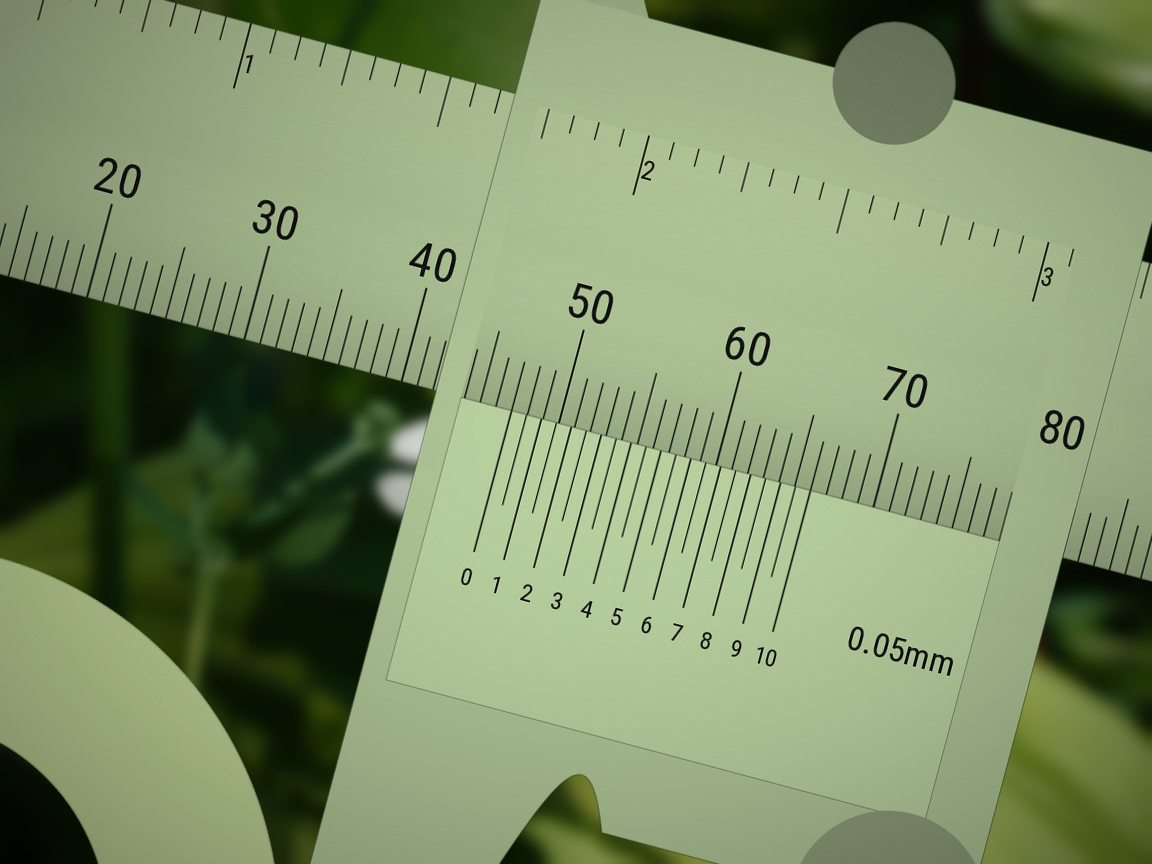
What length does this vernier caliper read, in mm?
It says 47.0 mm
